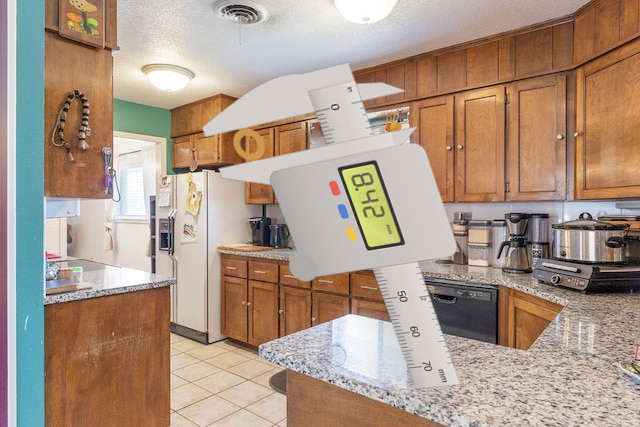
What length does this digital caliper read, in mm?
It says 8.42 mm
